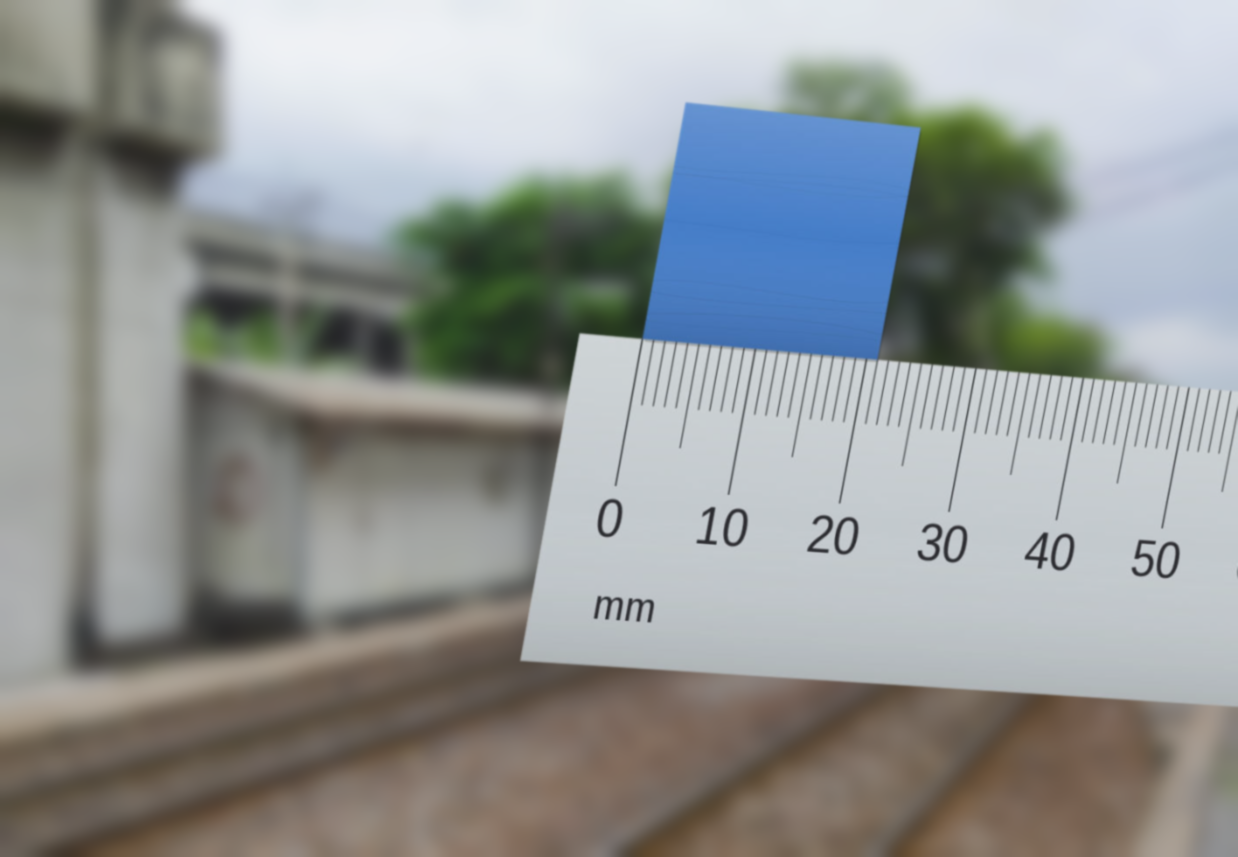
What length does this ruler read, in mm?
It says 21 mm
